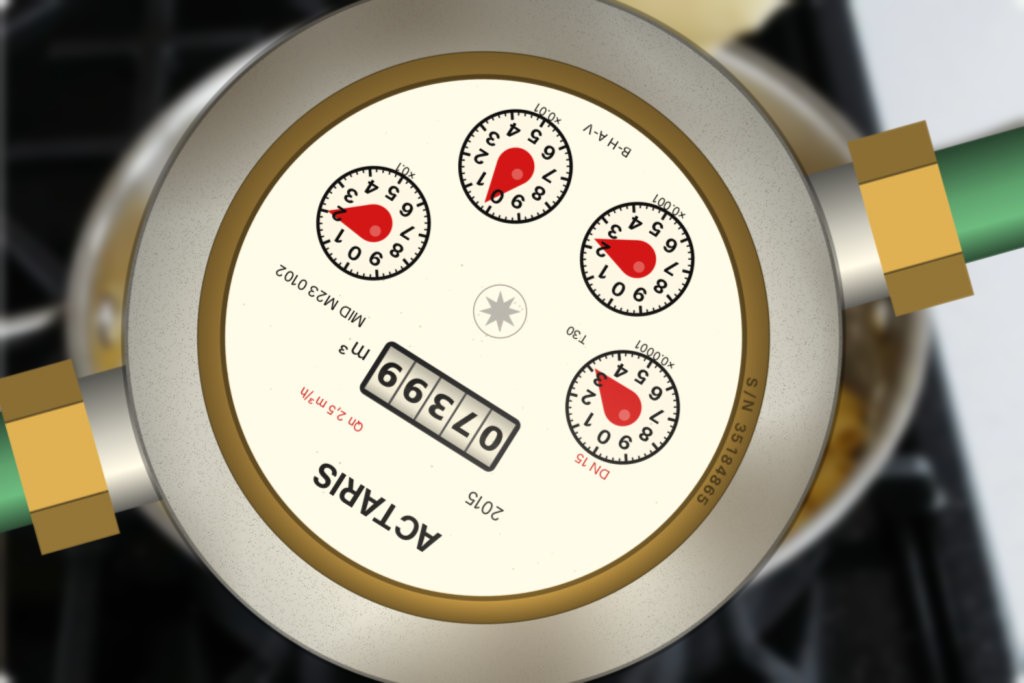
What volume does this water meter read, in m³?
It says 7399.2023 m³
